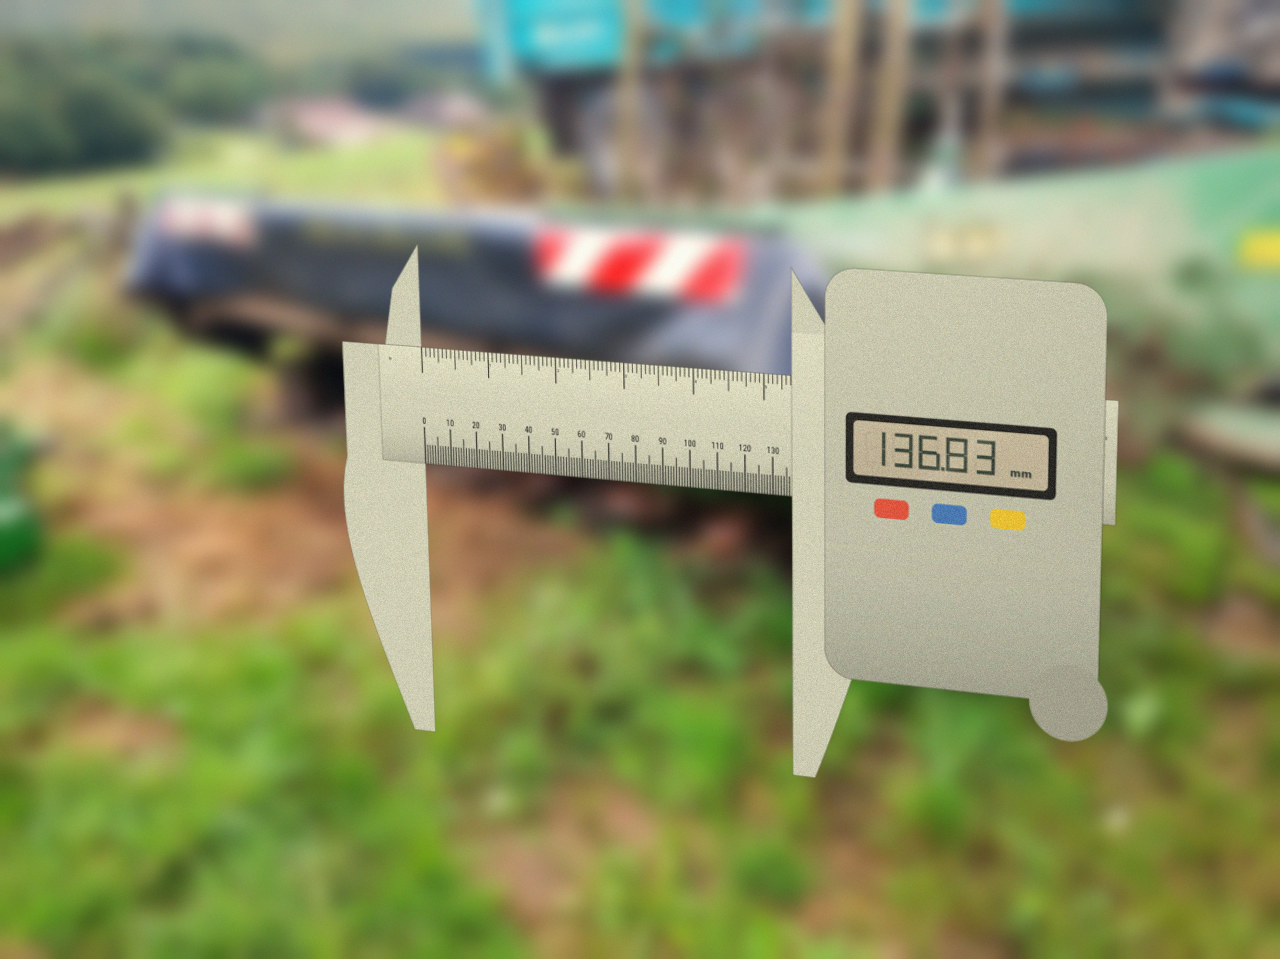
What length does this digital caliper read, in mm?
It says 136.83 mm
